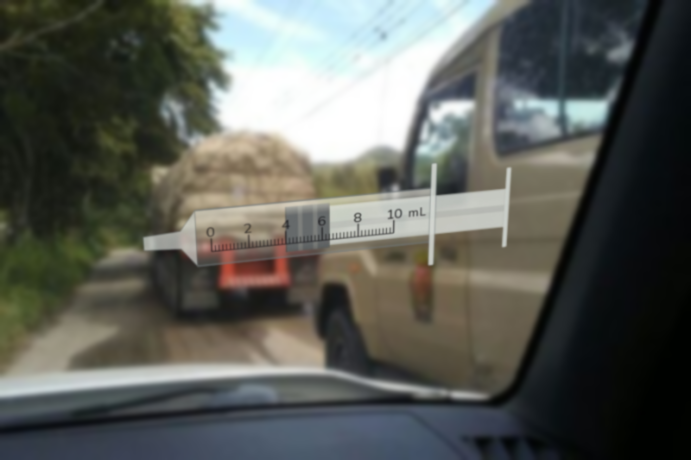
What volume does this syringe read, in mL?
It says 4 mL
